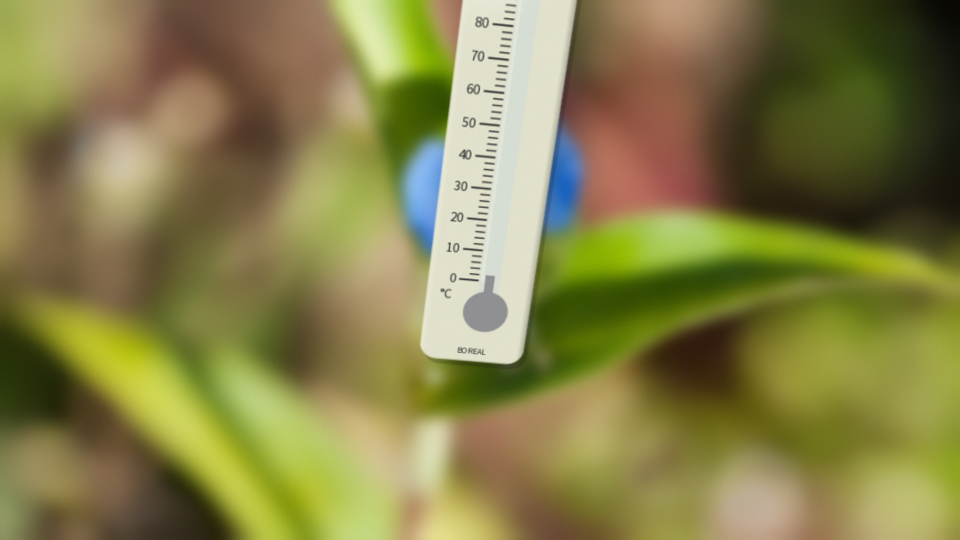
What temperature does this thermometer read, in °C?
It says 2 °C
